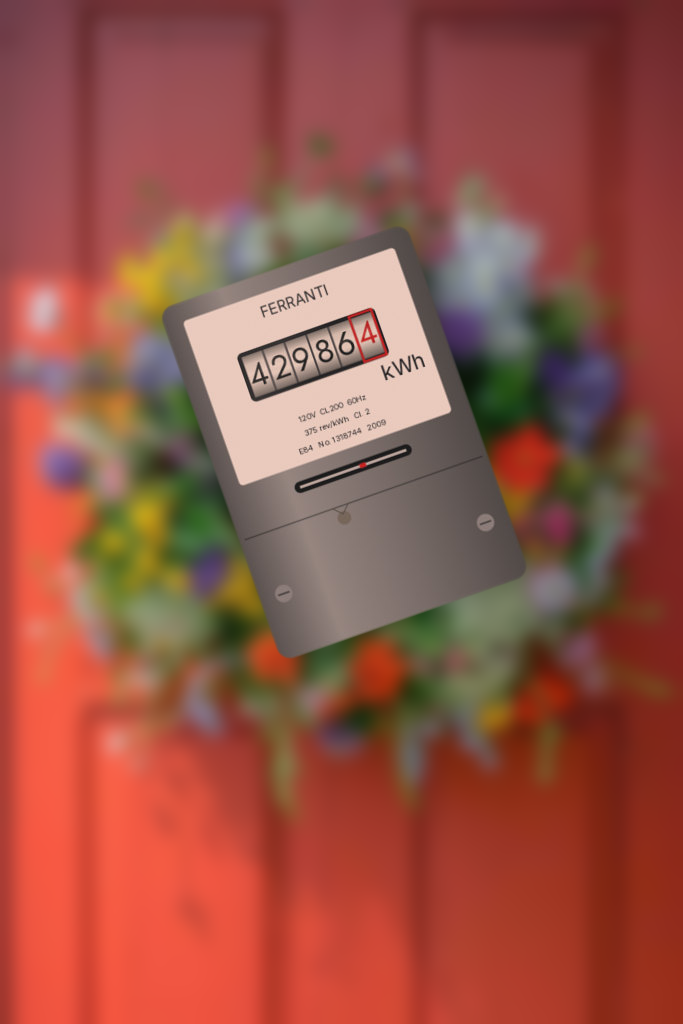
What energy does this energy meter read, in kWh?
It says 42986.4 kWh
